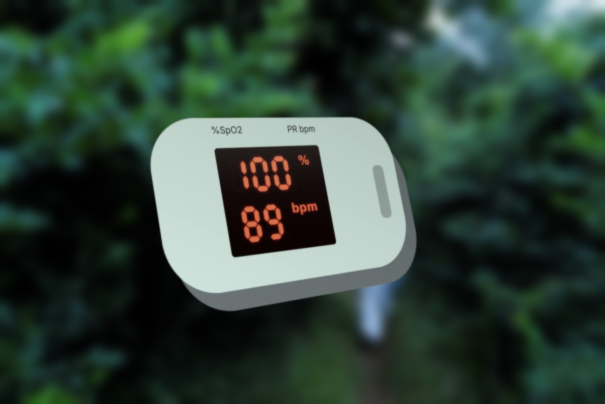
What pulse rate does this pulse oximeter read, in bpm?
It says 89 bpm
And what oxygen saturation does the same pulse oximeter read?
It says 100 %
